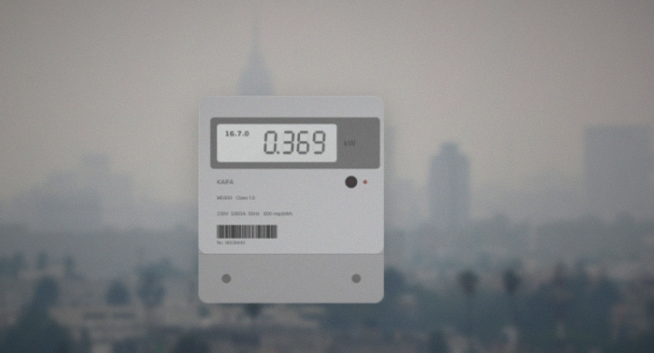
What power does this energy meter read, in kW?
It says 0.369 kW
